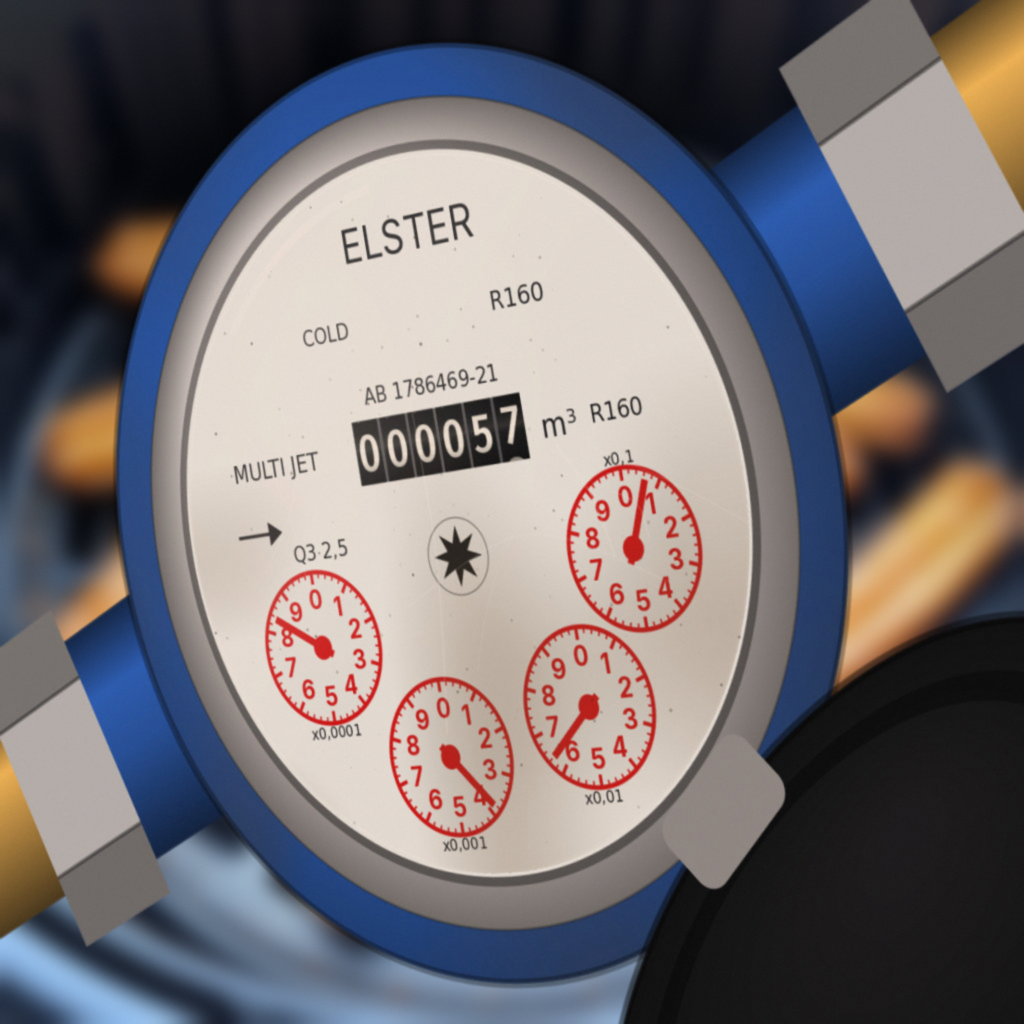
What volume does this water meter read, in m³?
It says 57.0638 m³
